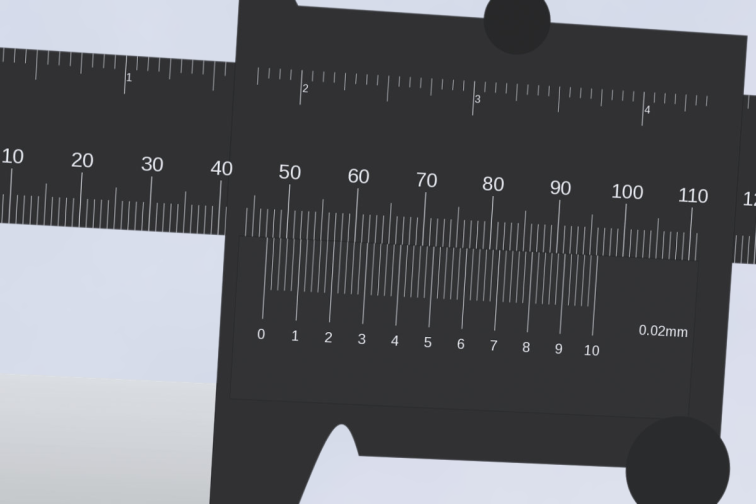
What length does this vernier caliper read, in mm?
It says 47.2 mm
